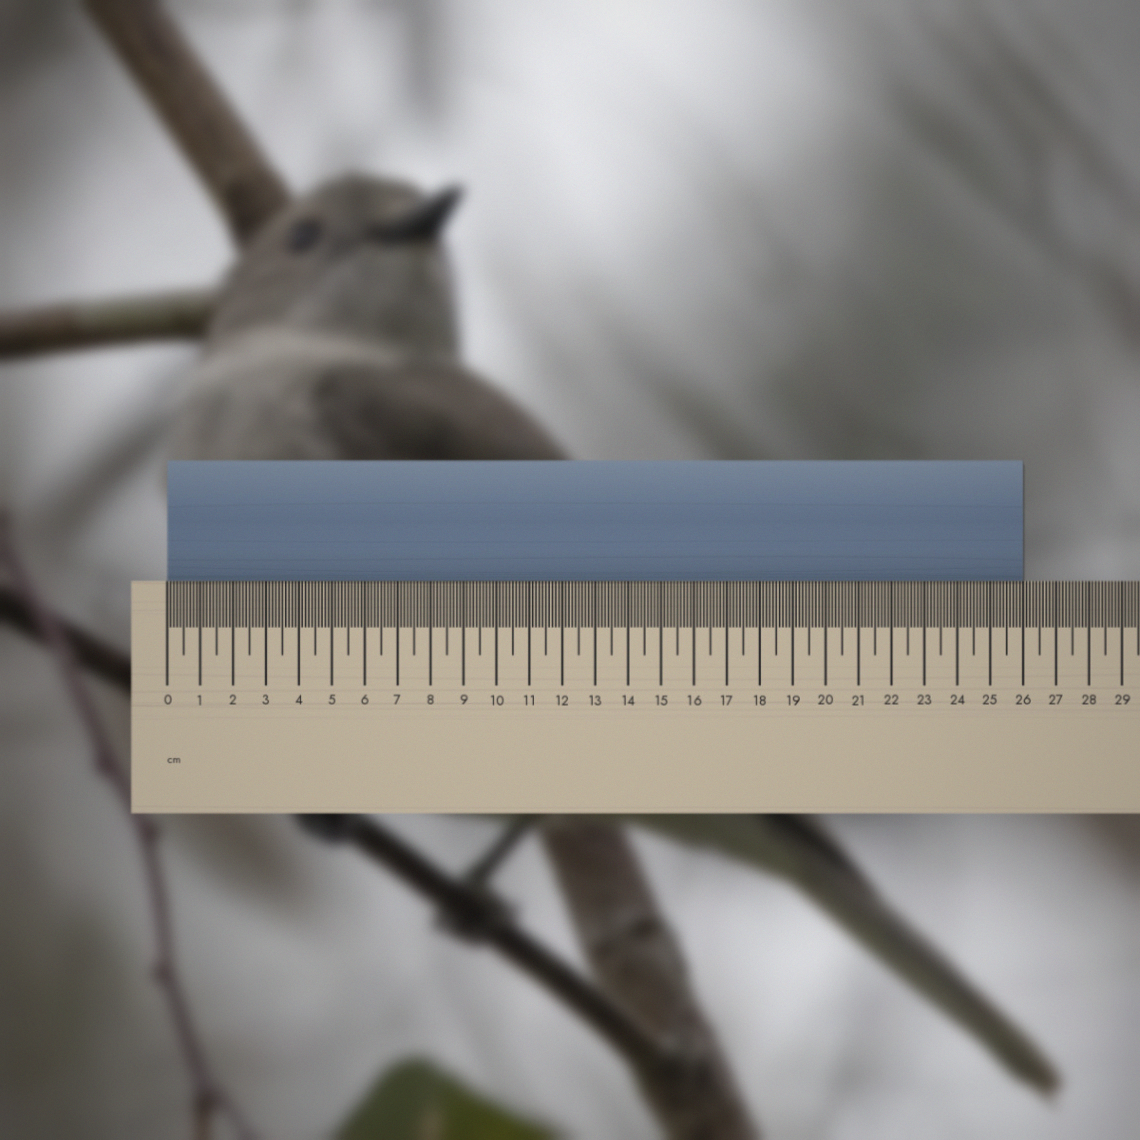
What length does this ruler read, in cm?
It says 26 cm
